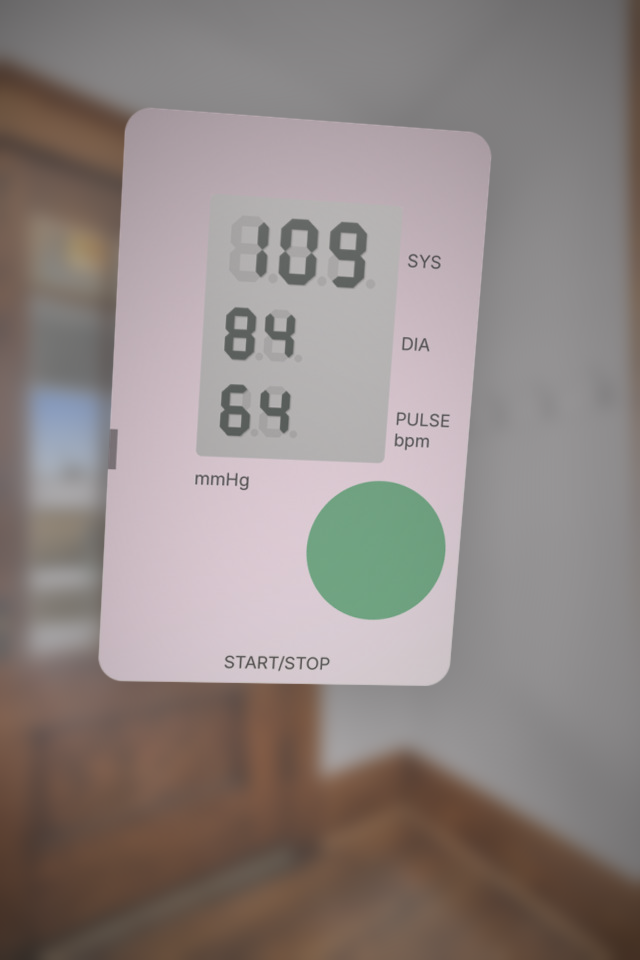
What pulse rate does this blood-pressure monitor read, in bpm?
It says 64 bpm
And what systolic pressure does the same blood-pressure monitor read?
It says 109 mmHg
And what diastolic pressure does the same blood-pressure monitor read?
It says 84 mmHg
